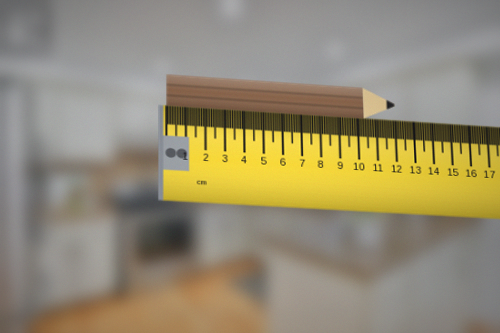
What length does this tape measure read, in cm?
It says 12 cm
